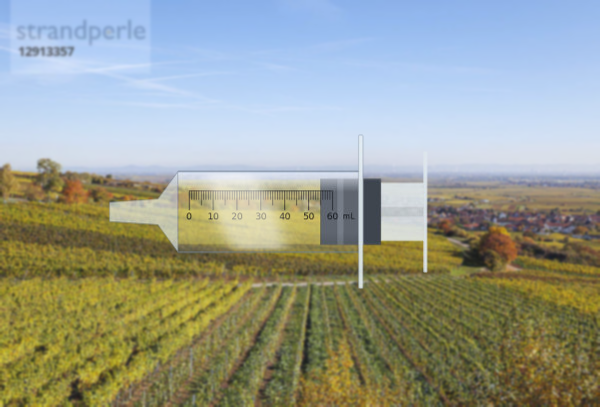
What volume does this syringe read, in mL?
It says 55 mL
